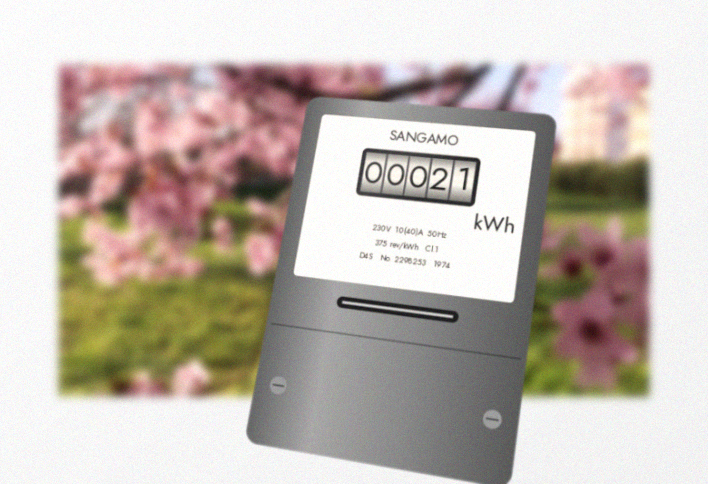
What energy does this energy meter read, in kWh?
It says 21 kWh
